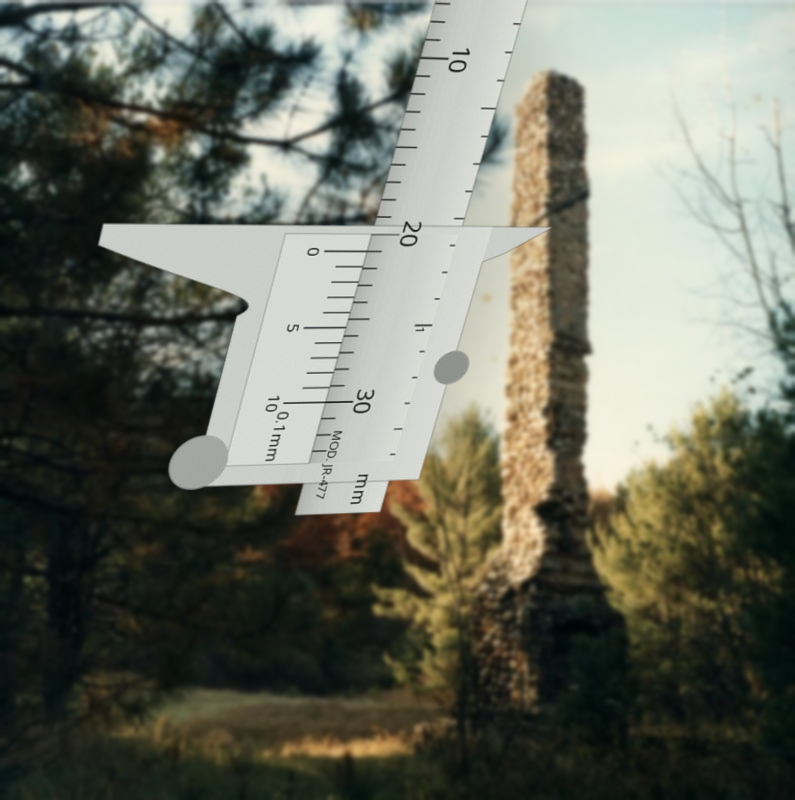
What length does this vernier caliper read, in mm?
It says 21.0 mm
